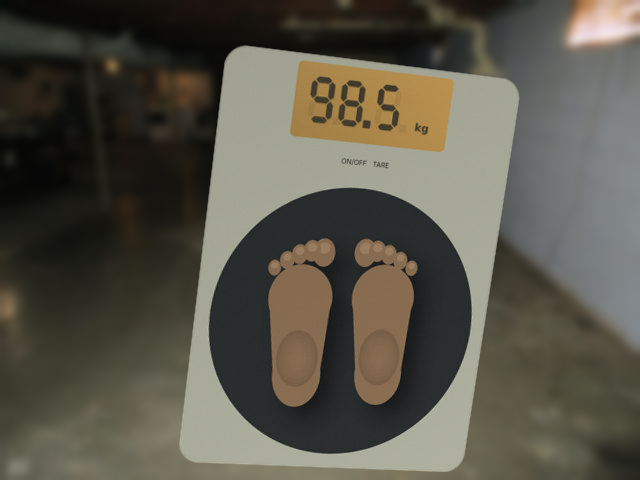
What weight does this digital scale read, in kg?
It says 98.5 kg
